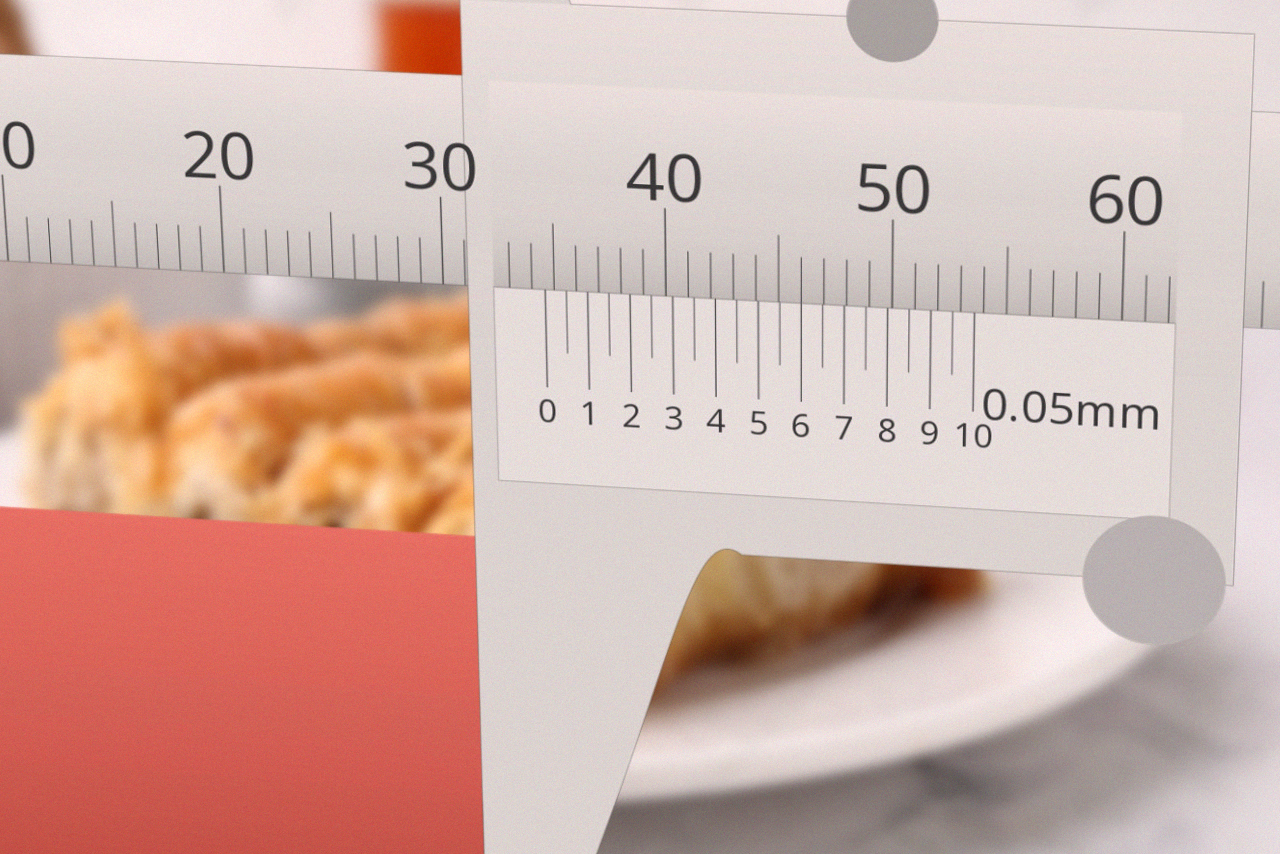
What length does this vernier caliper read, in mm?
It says 34.6 mm
